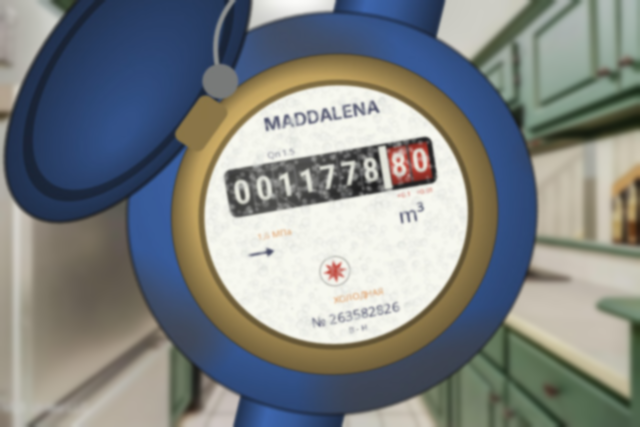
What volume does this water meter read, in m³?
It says 11778.80 m³
